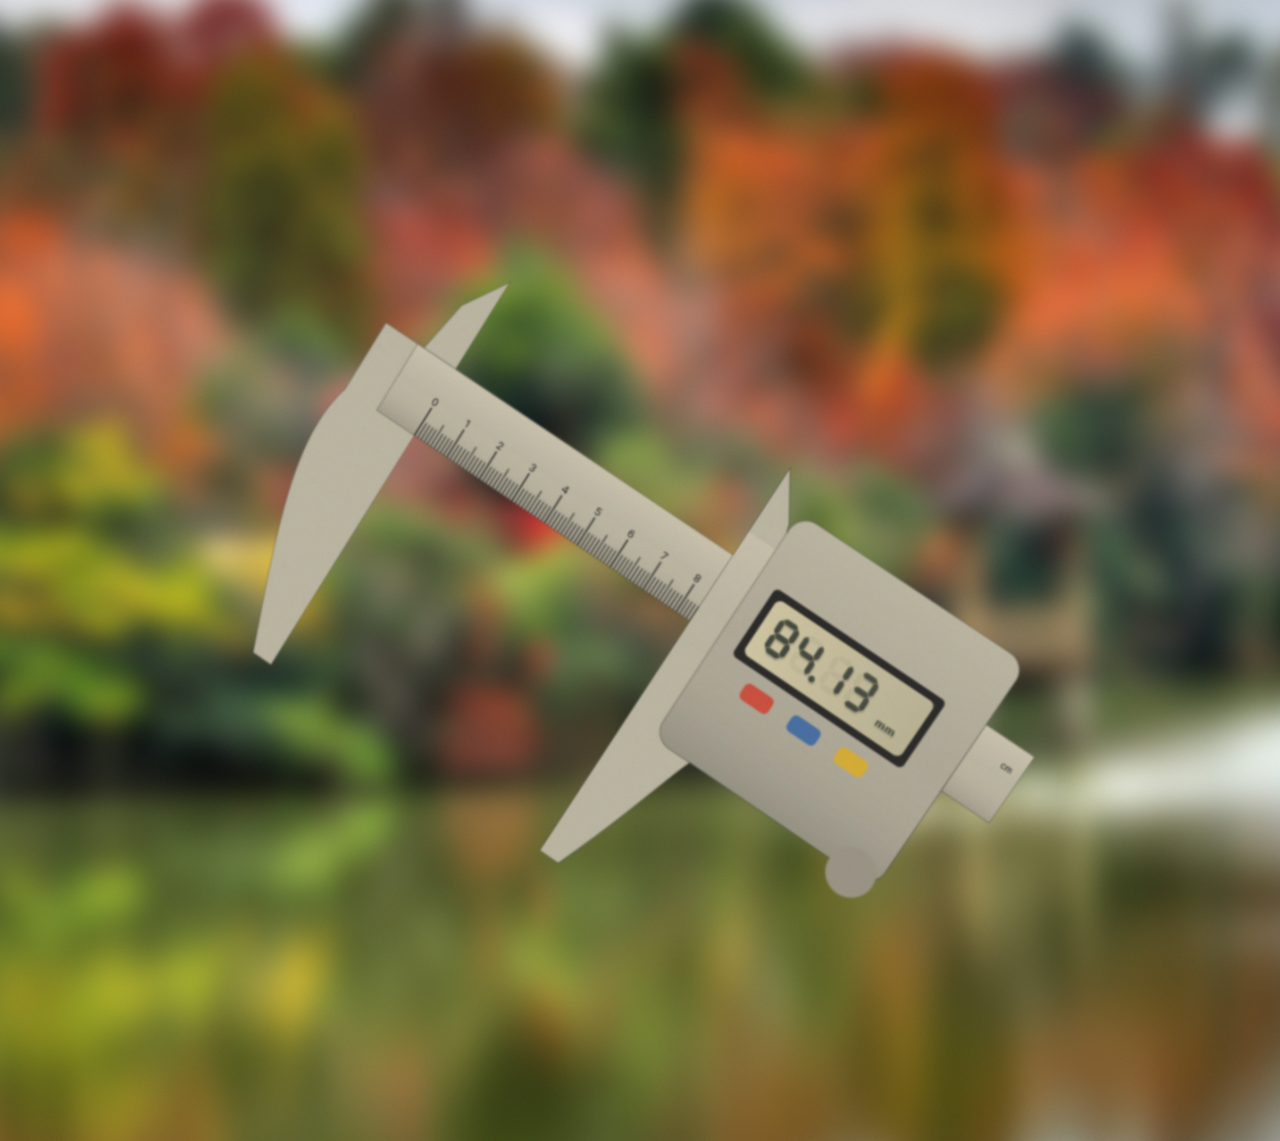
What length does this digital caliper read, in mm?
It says 84.13 mm
